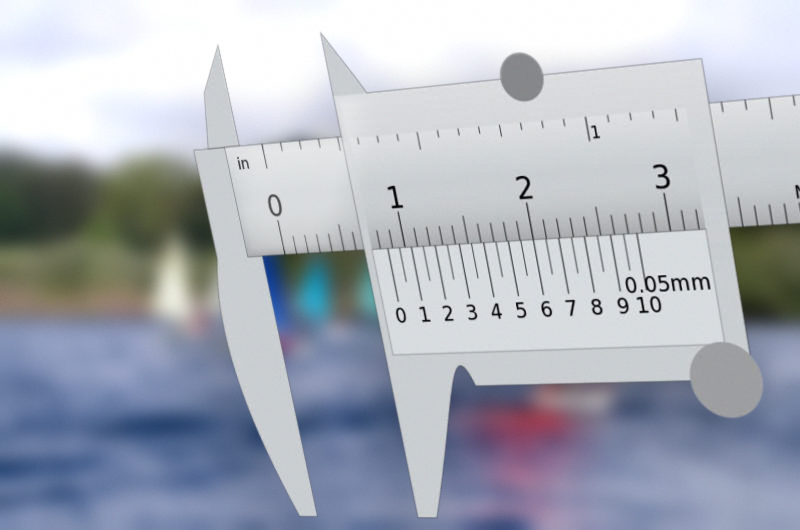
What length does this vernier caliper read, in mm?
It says 8.6 mm
